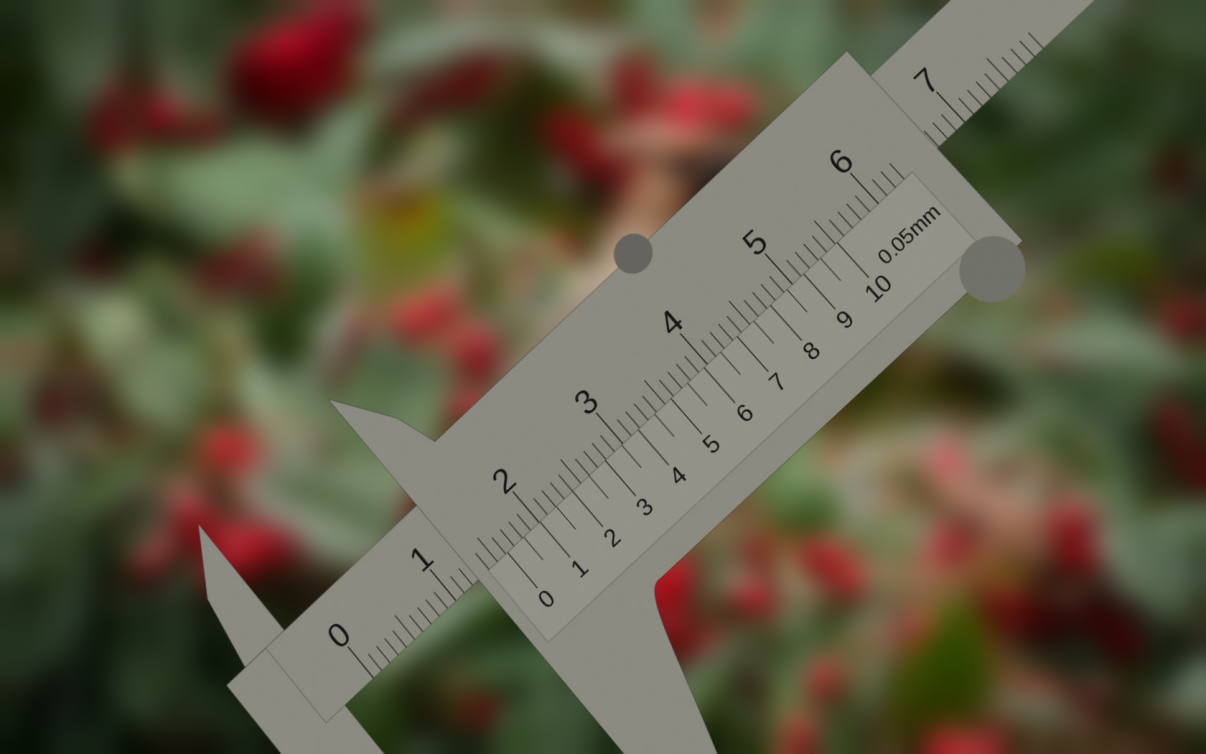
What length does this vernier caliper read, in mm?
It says 16.2 mm
